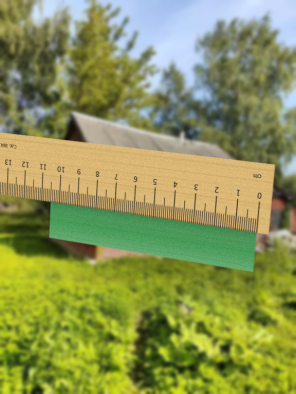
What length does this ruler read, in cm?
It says 10.5 cm
